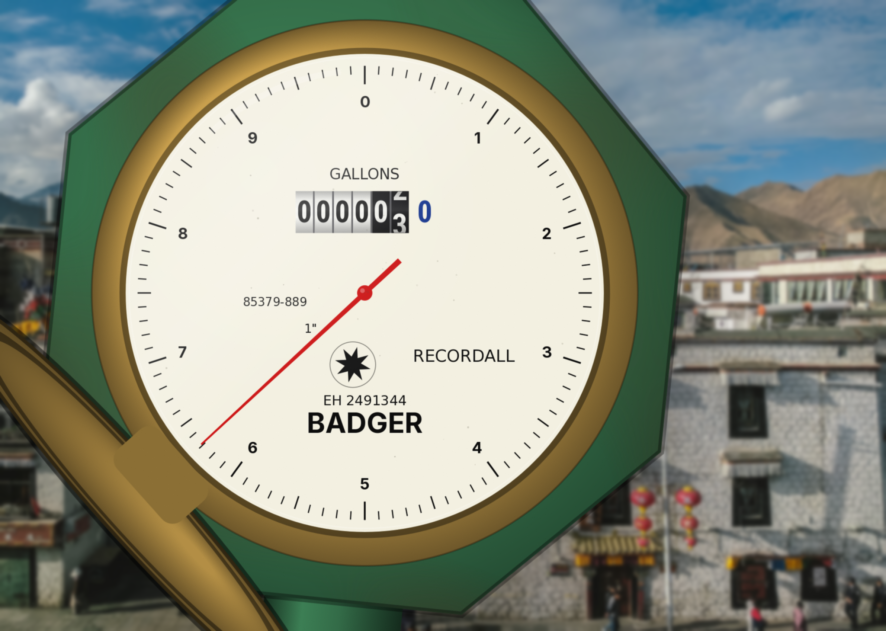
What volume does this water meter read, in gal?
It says 26.3 gal
